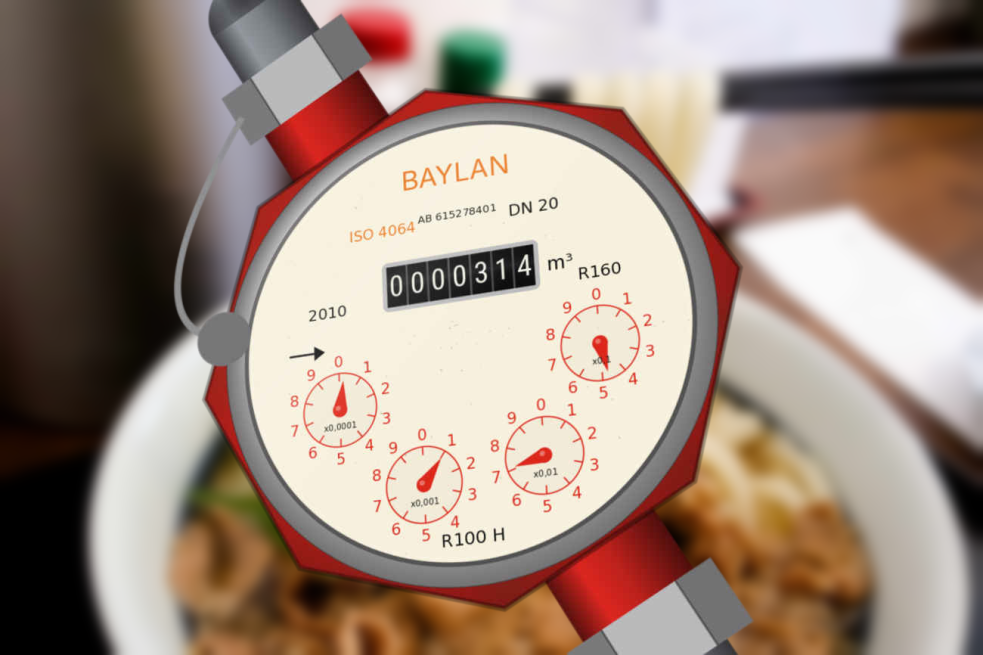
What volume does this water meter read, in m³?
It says 314.4710 m³
